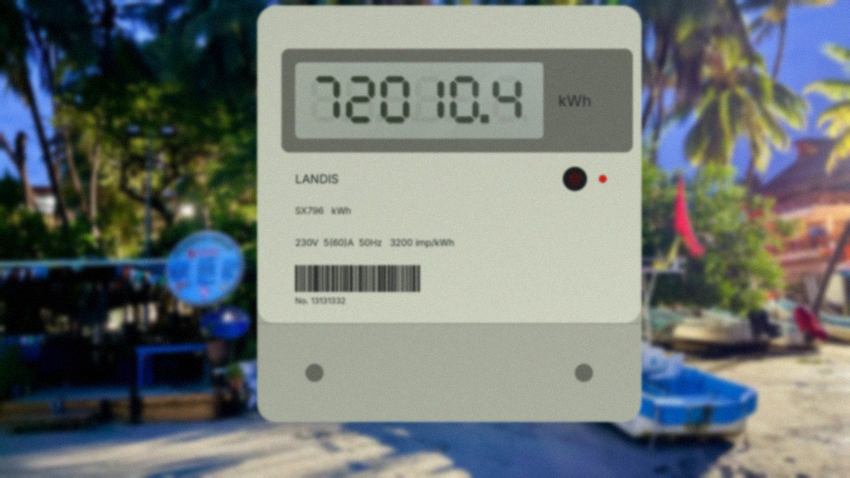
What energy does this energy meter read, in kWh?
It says 72010.4 kWh
